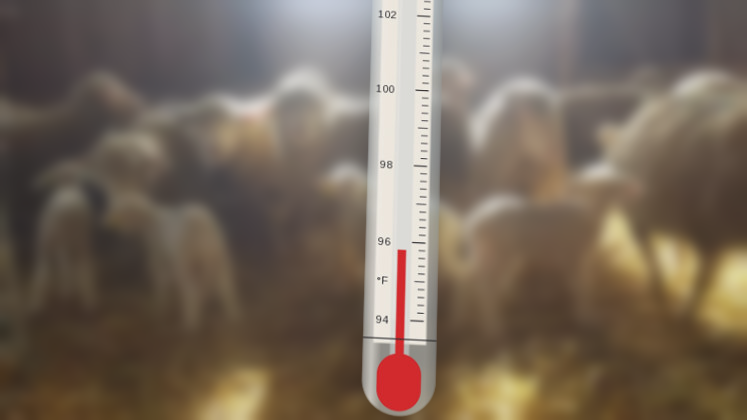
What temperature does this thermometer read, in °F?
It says 95.8 °F
